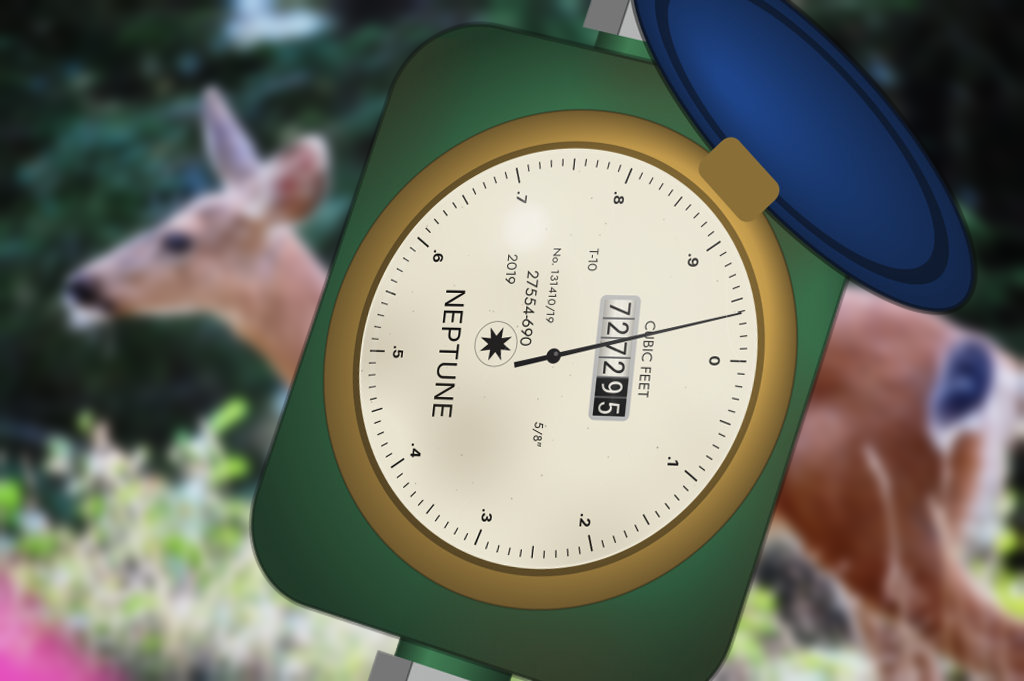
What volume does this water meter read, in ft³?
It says 727294.96 ft³
